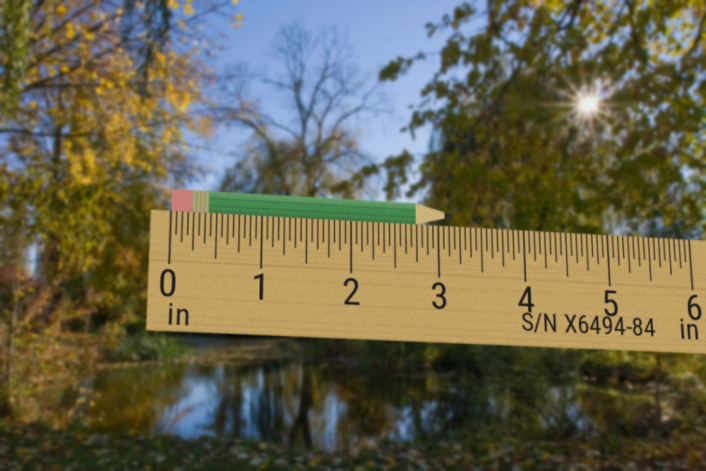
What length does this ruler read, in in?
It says 3.1875 in
